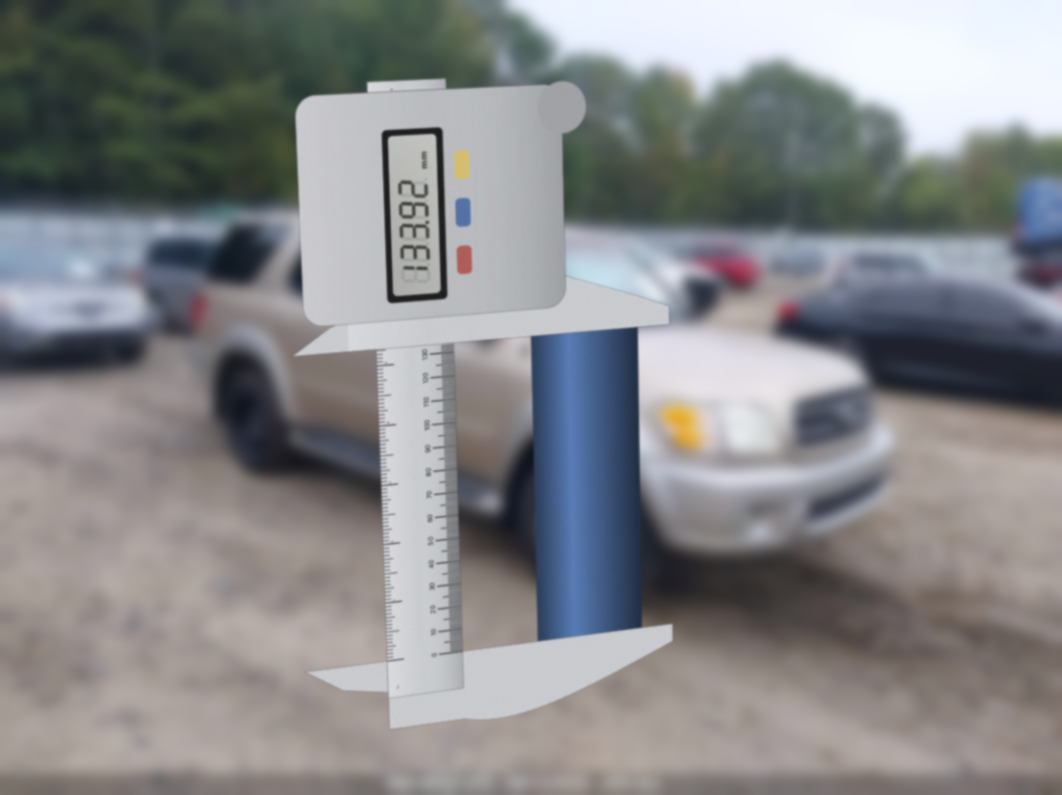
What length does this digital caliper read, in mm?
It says 133.92 mm
